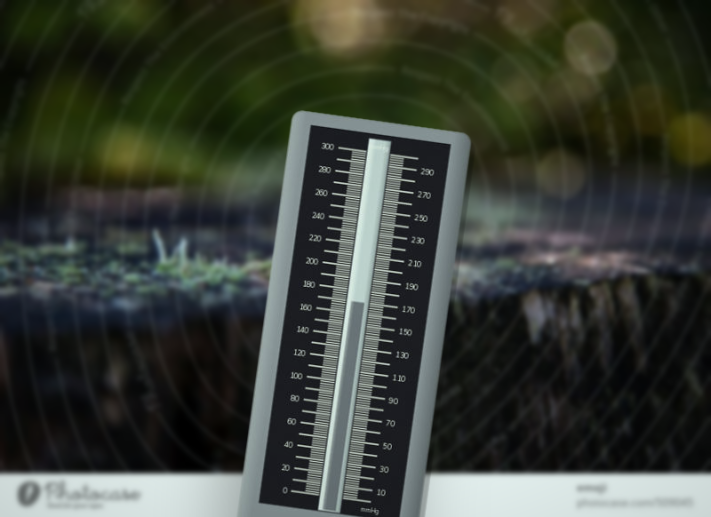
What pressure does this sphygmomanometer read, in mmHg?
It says 170 mmHg
